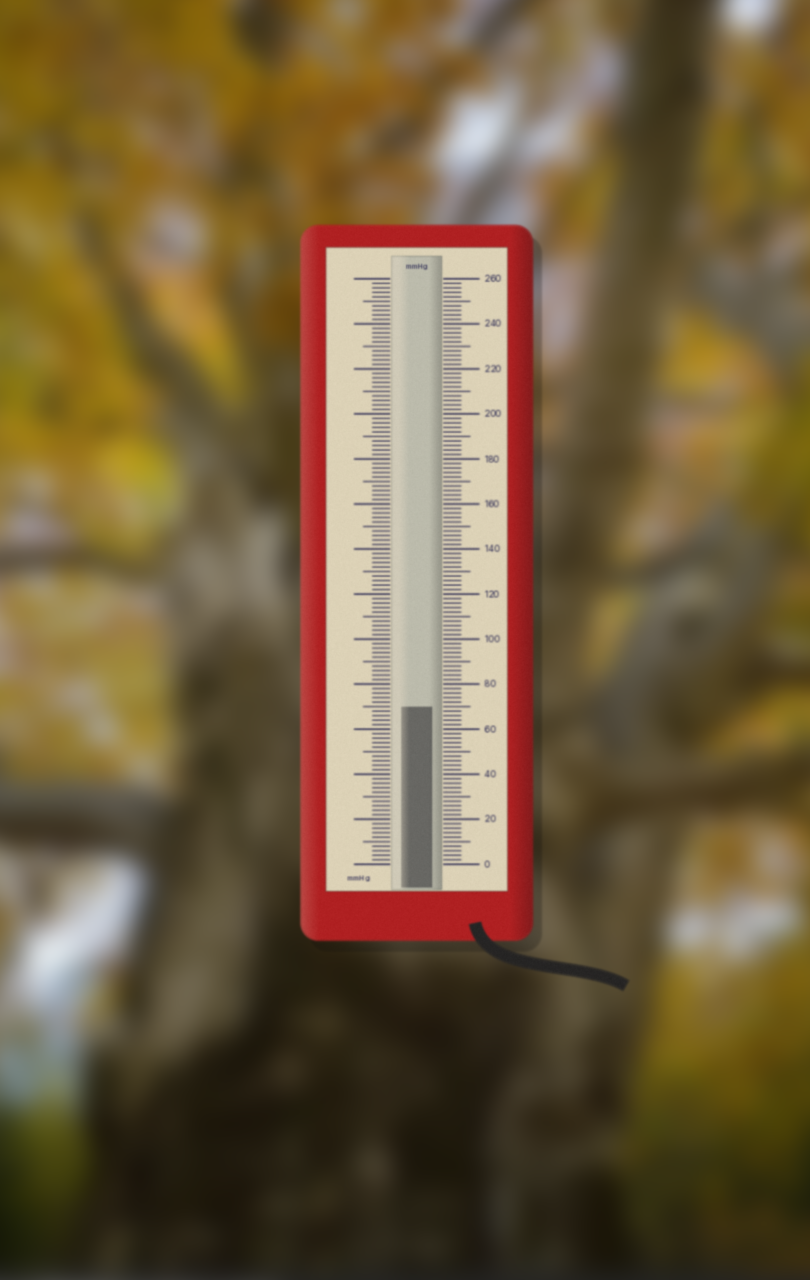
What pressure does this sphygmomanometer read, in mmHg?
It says 70 mmHg
